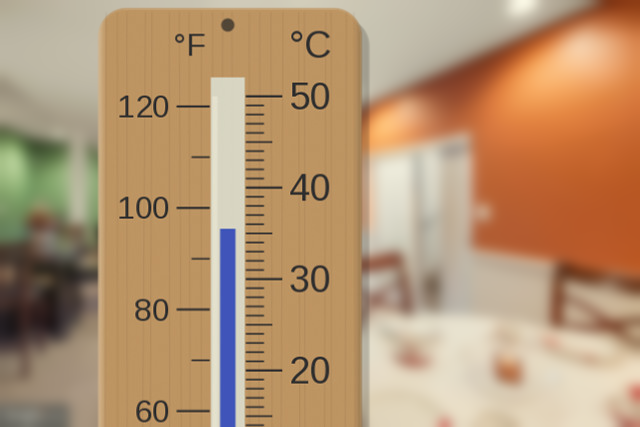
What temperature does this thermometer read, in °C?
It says 35.5 °C
